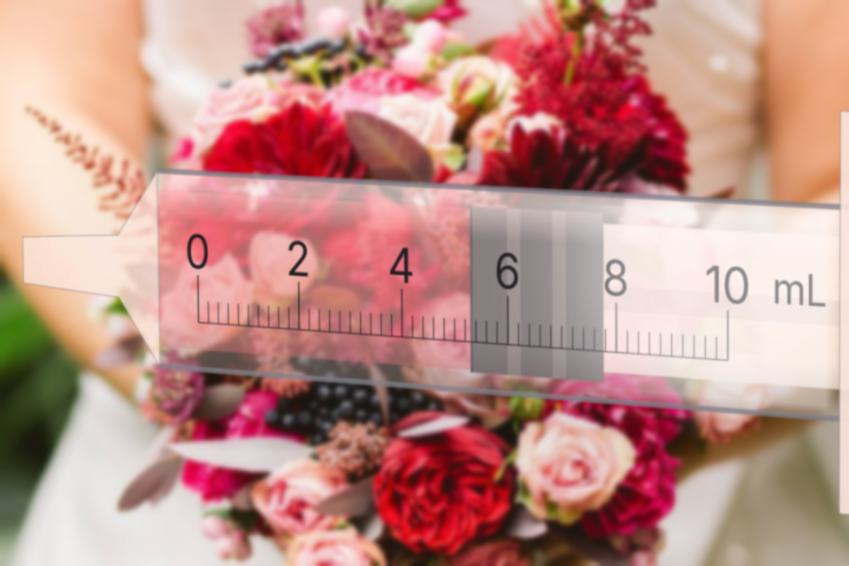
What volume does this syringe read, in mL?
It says 5.3 mL
